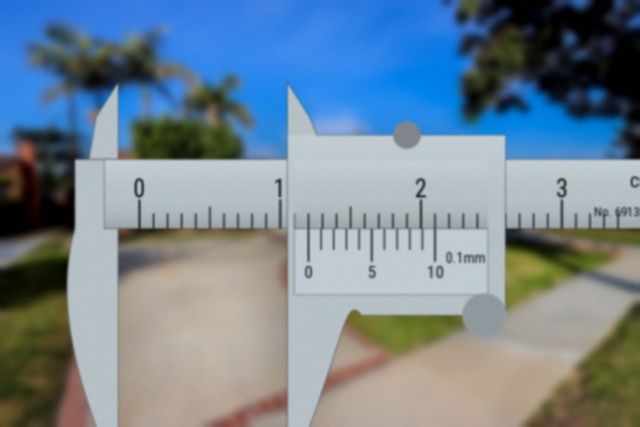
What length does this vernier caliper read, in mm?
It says 12.0 mm
